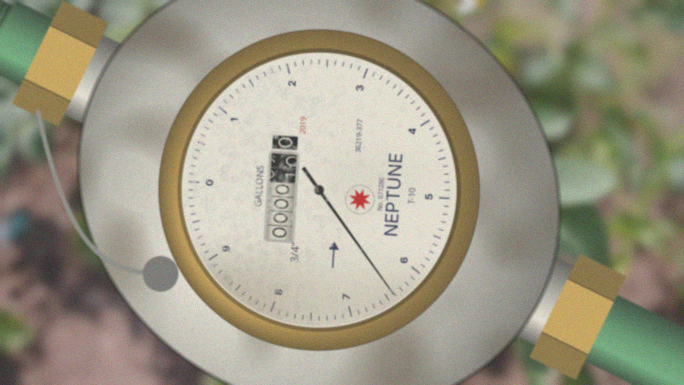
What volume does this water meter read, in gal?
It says 96.4 gal
